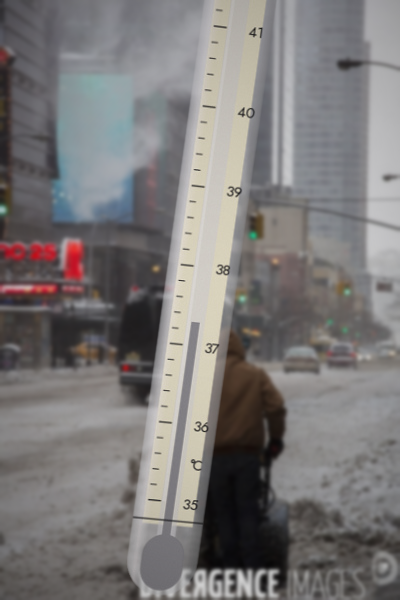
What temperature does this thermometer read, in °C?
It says 37.3 °C
